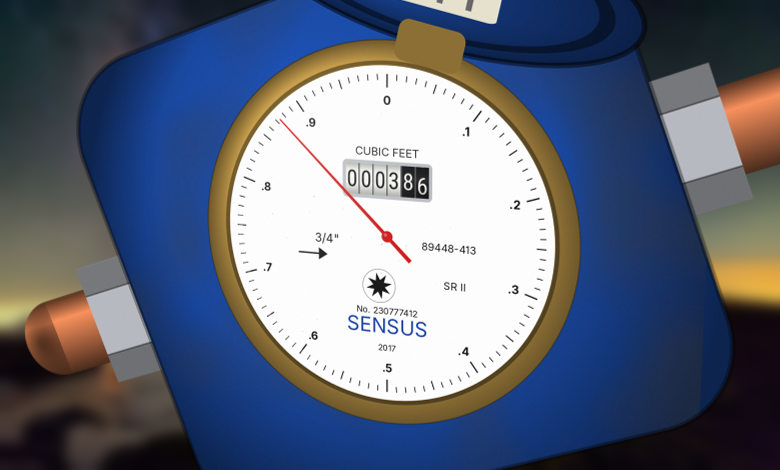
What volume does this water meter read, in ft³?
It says 385.87 ft³
